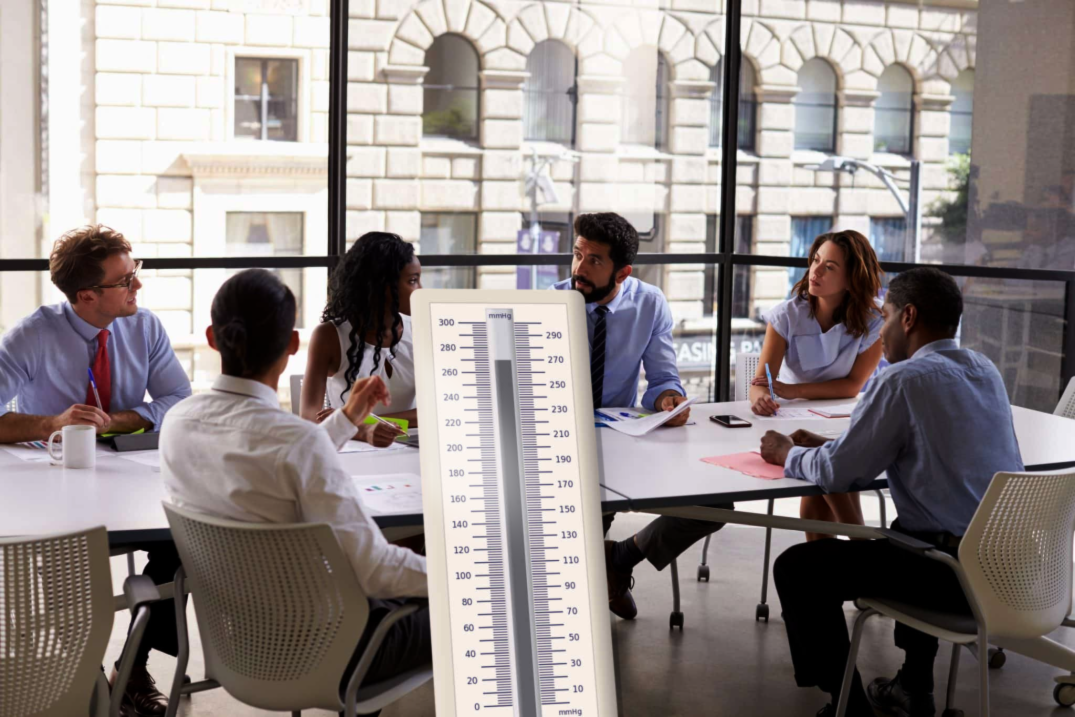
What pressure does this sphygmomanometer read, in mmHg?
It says 270 mmHg
